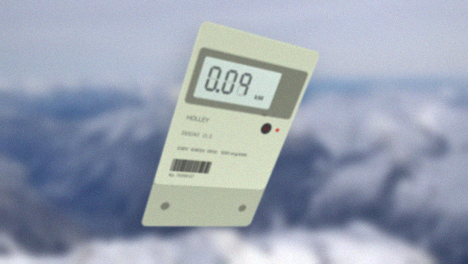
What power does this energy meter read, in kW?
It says 0.09 kW
